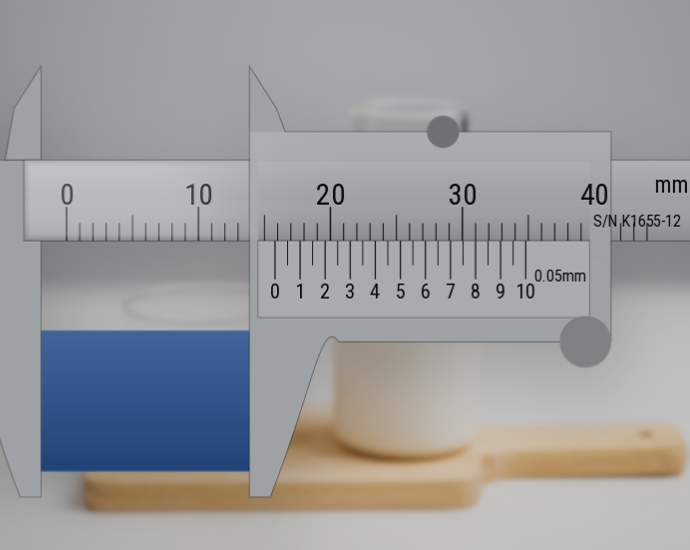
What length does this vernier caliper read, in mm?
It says 15.8 mm
